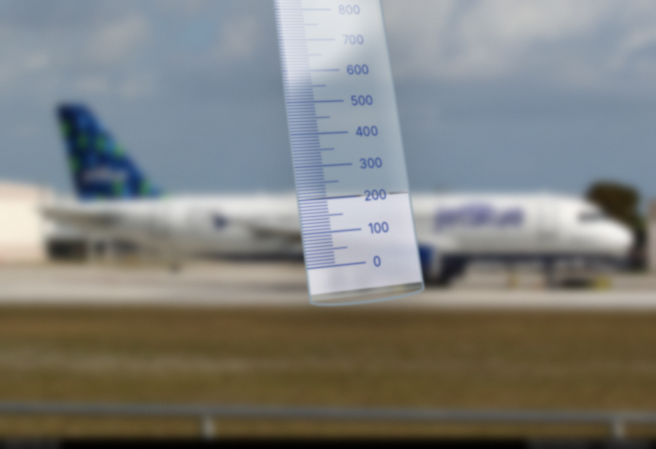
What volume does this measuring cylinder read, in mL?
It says 200 mL
